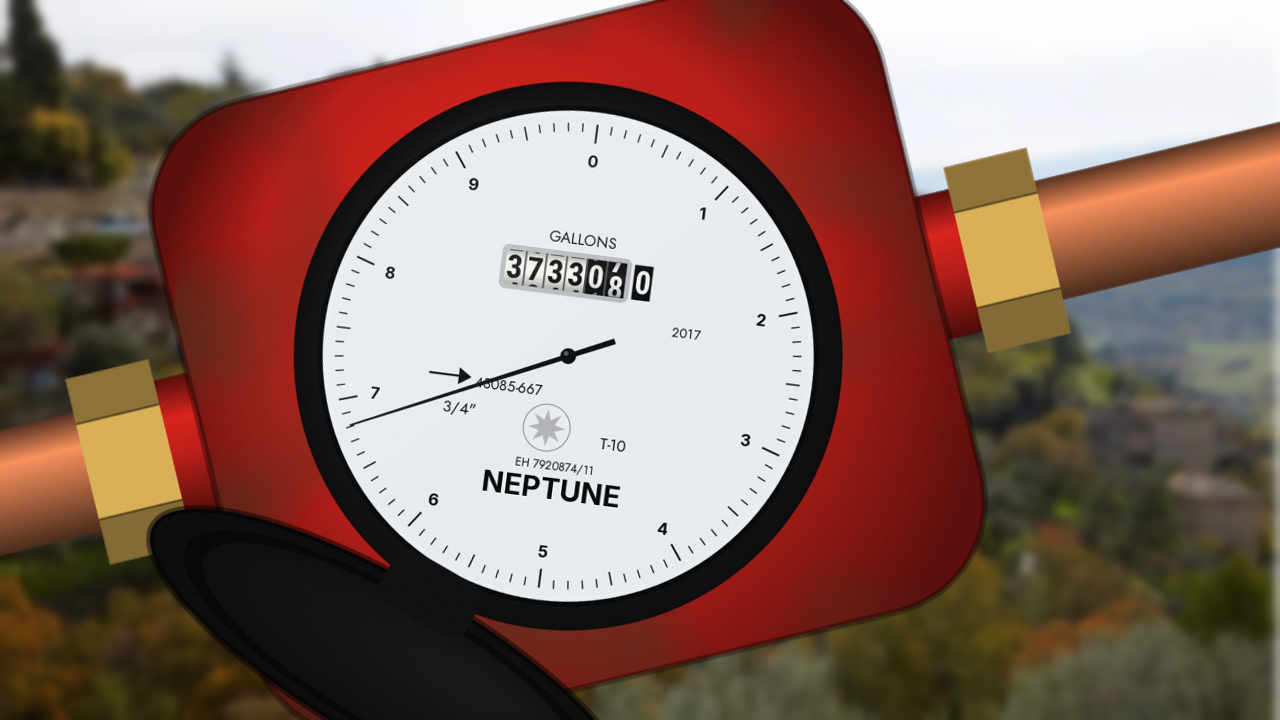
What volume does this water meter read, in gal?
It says 3733076.8 gal
